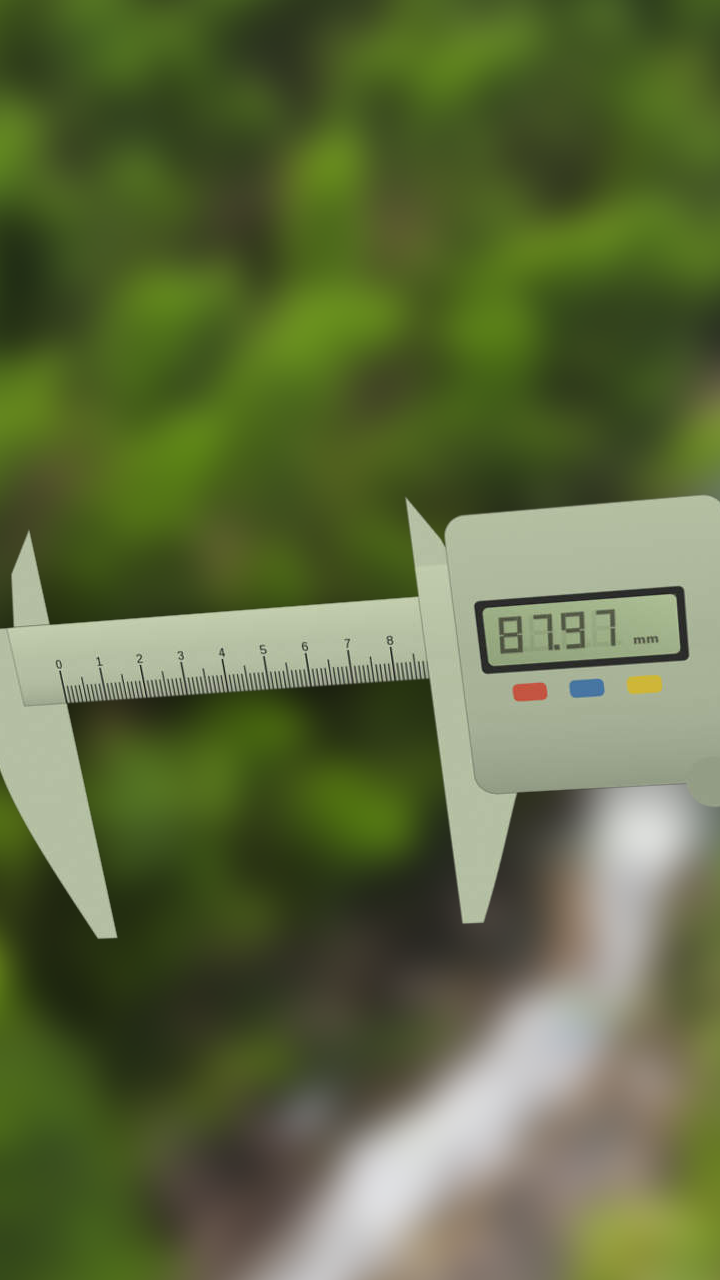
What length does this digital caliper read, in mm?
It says 87.97 mm
